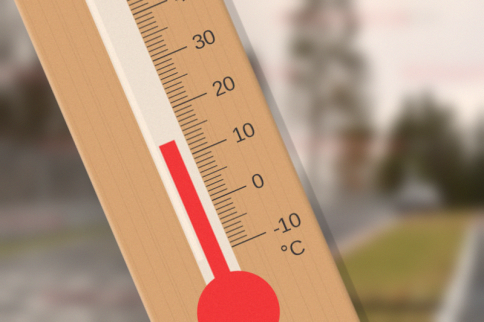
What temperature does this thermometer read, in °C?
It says 14 °C
